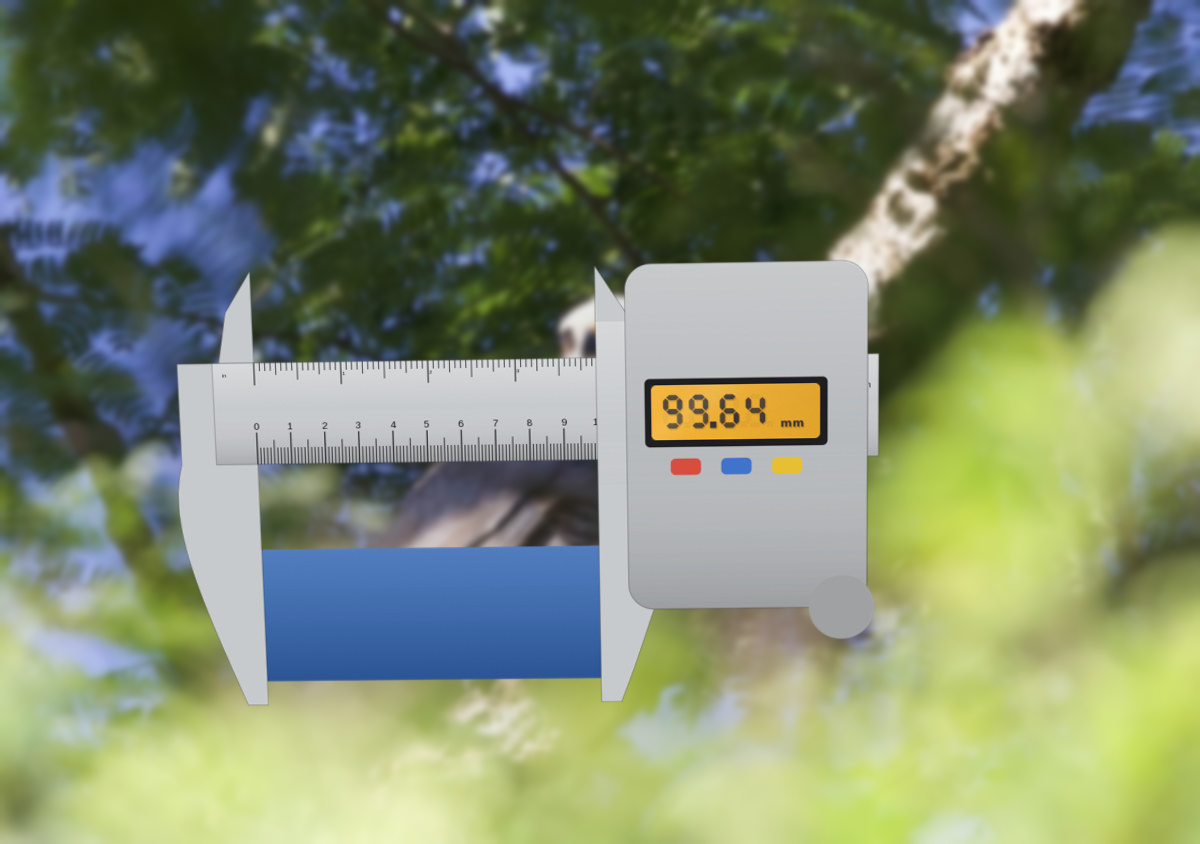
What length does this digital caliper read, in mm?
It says 99.64 mm
